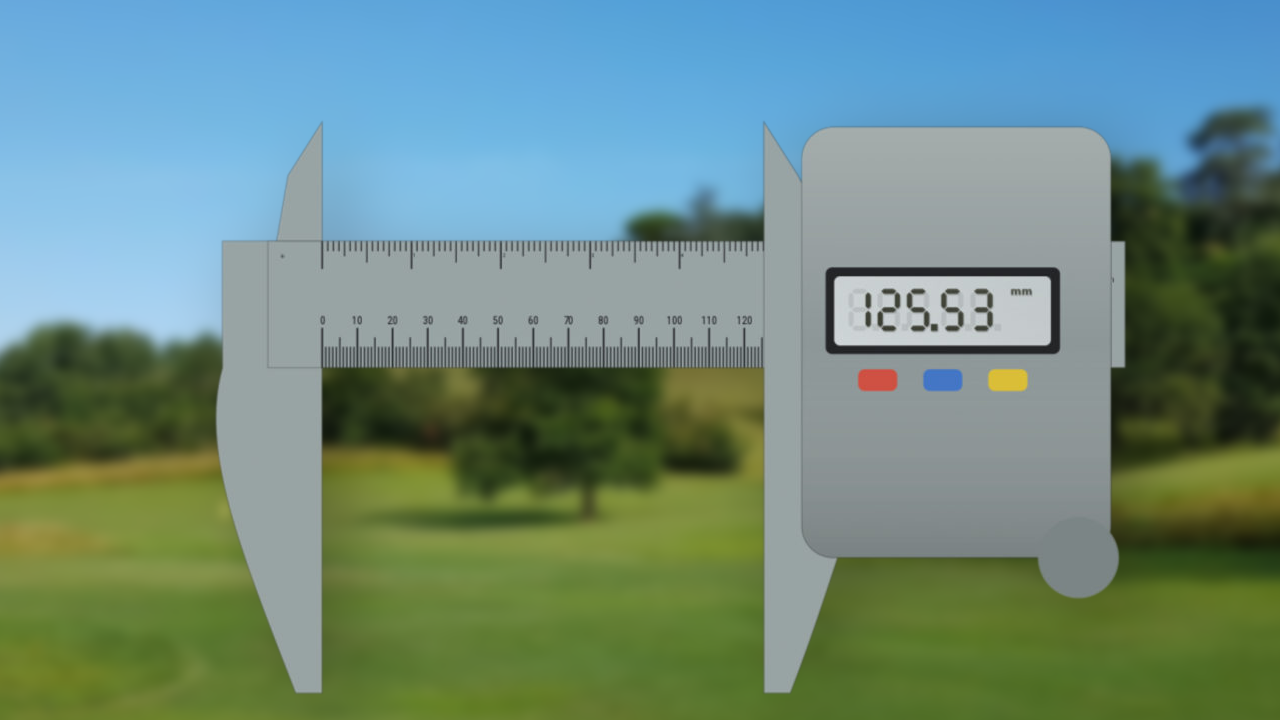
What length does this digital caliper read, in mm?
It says 125.53 mm
